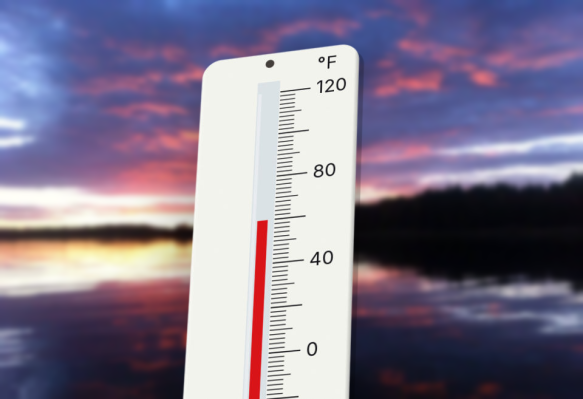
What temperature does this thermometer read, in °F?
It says 60 °F
